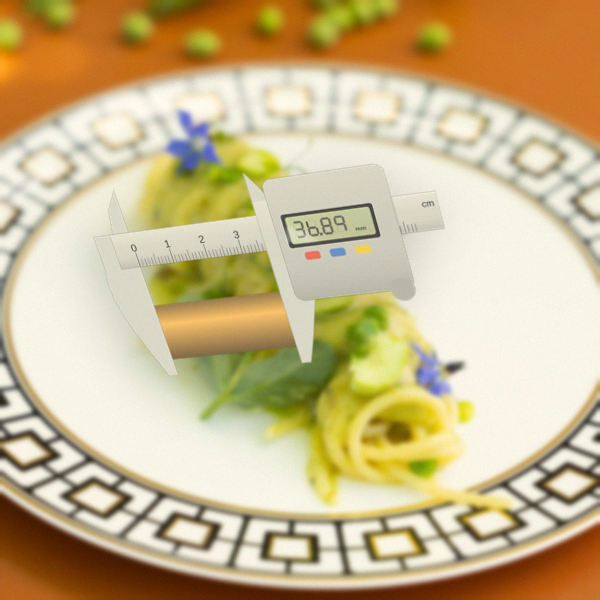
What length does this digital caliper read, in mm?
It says 36.89 mm
